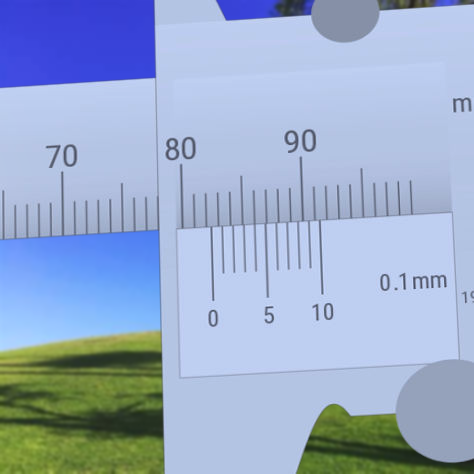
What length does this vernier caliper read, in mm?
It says 82.4 mm
